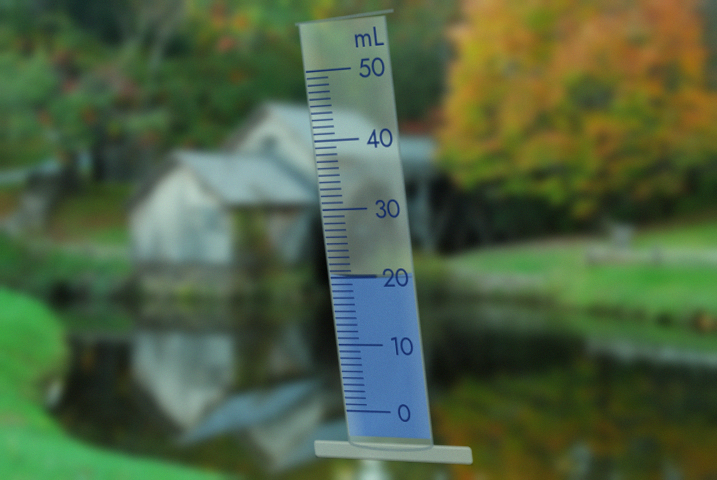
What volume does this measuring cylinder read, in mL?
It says 20 mL
